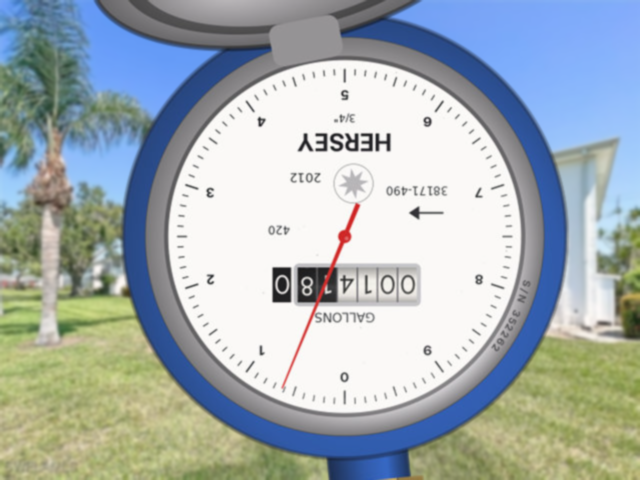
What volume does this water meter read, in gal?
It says 14180.6 gal
